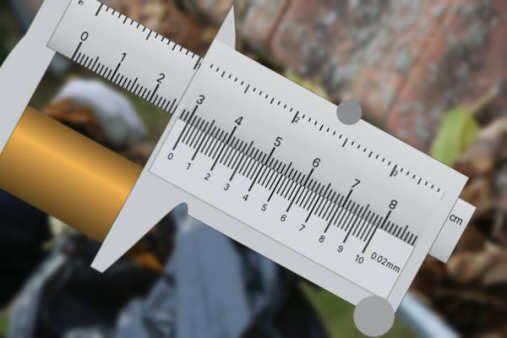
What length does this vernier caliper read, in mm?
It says 30.0 mm
